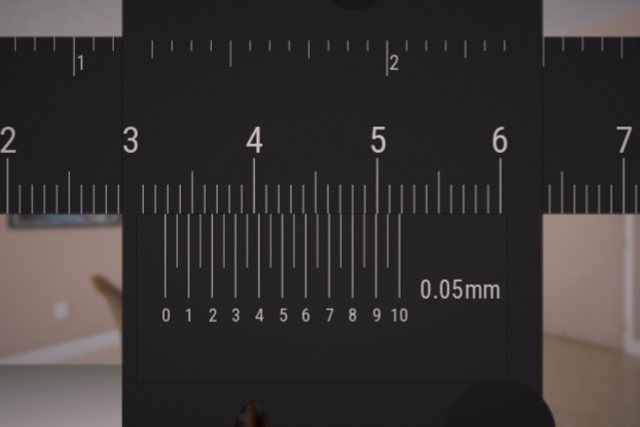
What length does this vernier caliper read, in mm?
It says 32.8 mm
